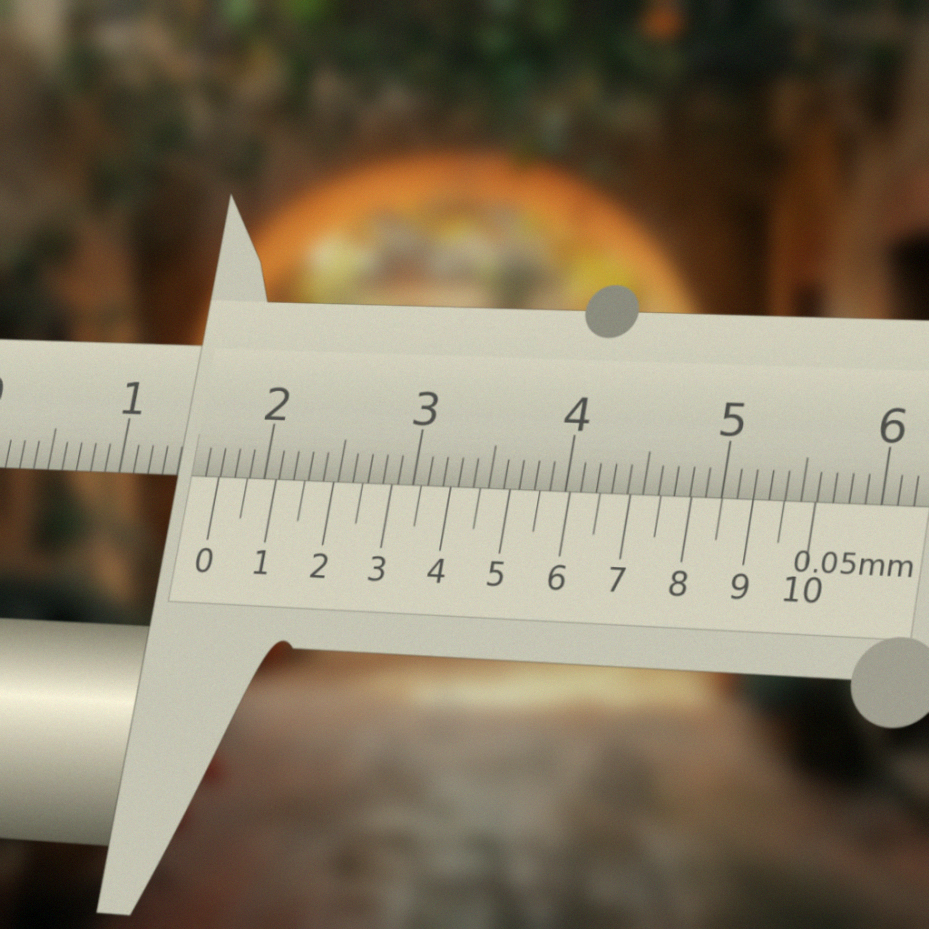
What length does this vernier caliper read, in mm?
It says 16.9 mm
